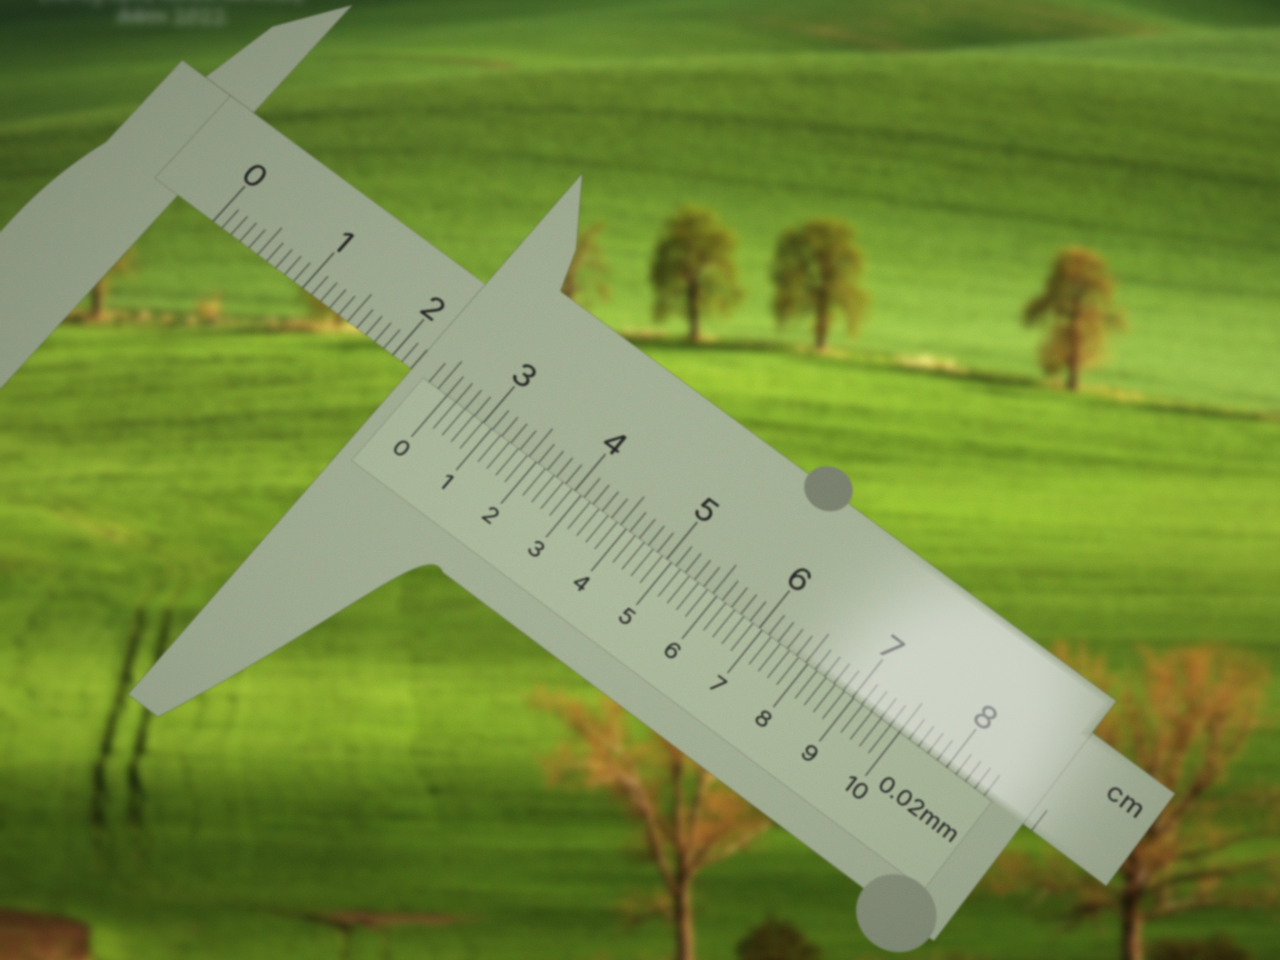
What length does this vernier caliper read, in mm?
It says 26.0 mm
